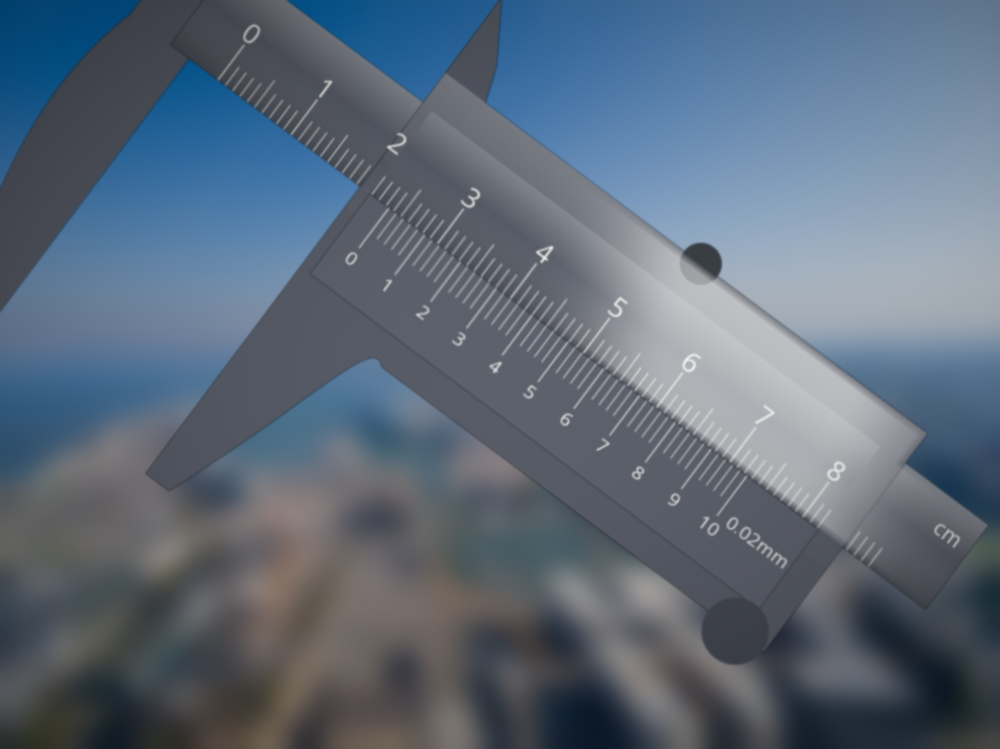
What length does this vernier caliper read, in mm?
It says 23.4 mm
